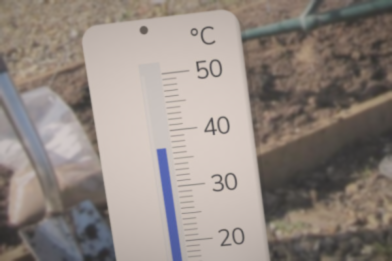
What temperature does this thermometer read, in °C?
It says 37 °C
